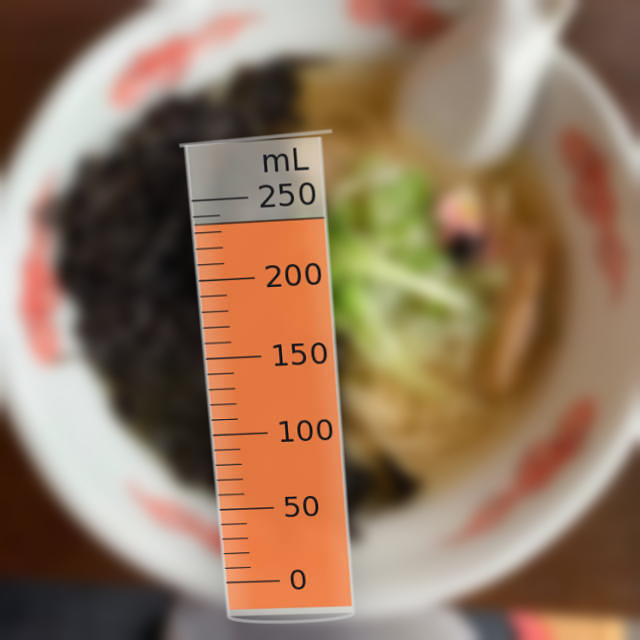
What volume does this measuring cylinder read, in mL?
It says 235 mL
